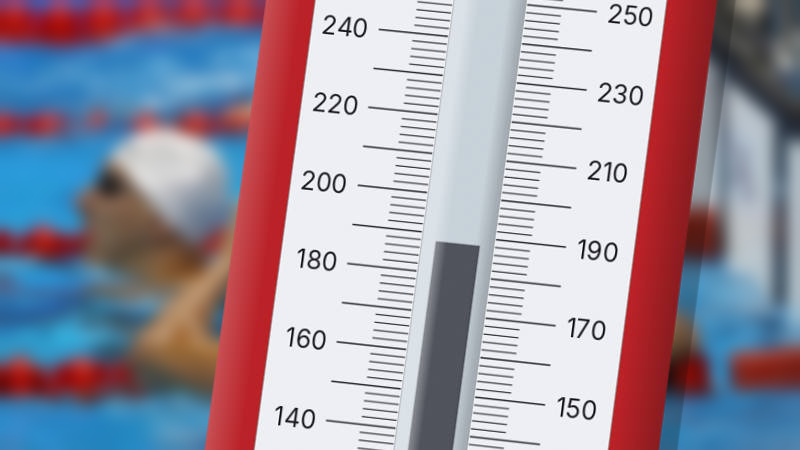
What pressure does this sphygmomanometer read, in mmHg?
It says 188 mmHg
